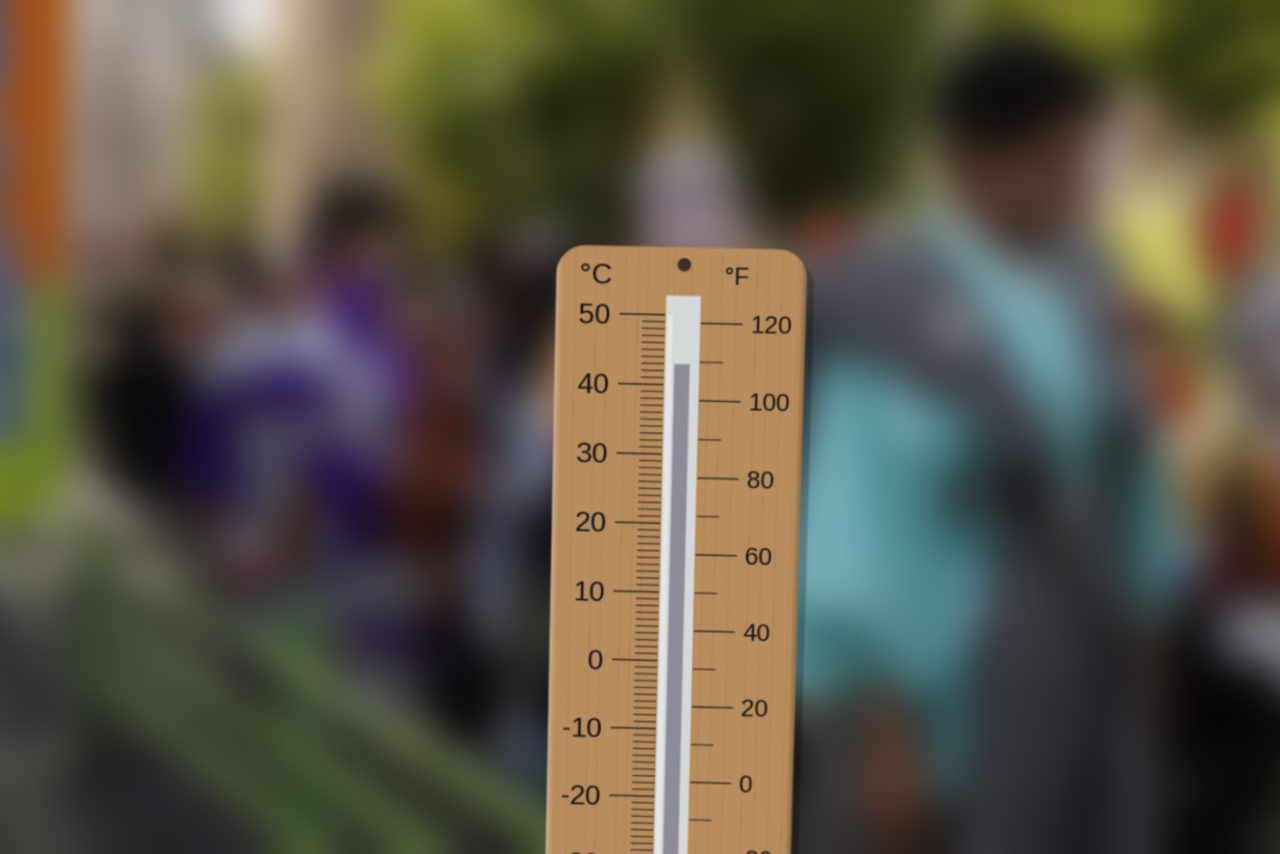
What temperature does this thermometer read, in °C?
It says 43 °C
